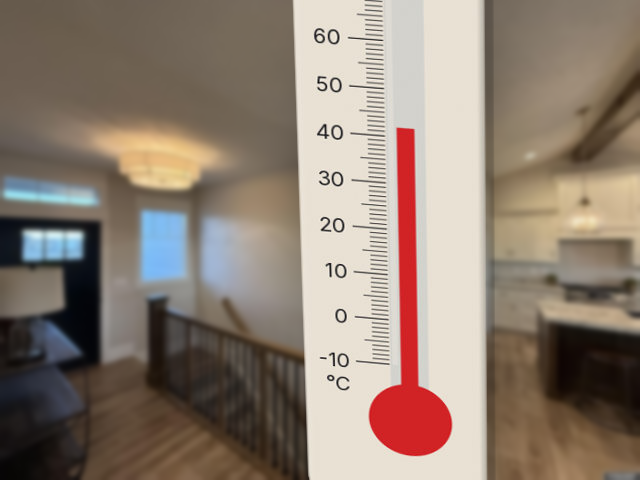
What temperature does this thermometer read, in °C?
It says 42 °C
